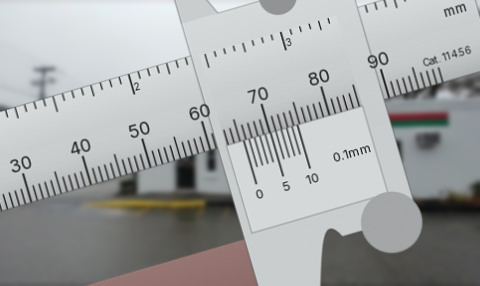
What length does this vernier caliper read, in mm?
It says 65.6 mm
